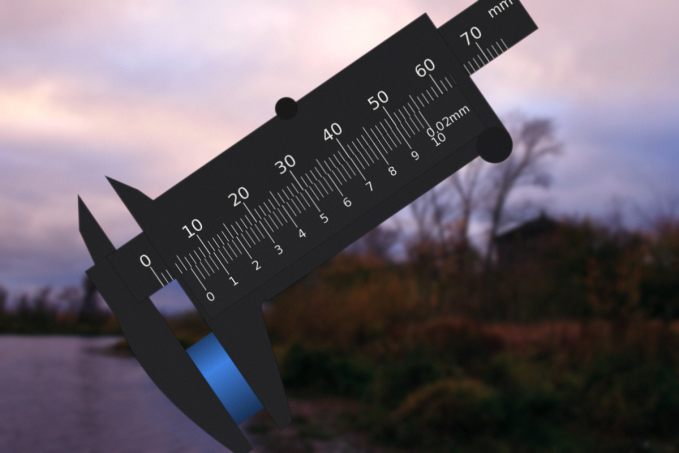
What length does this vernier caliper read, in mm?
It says 5.8 mm
